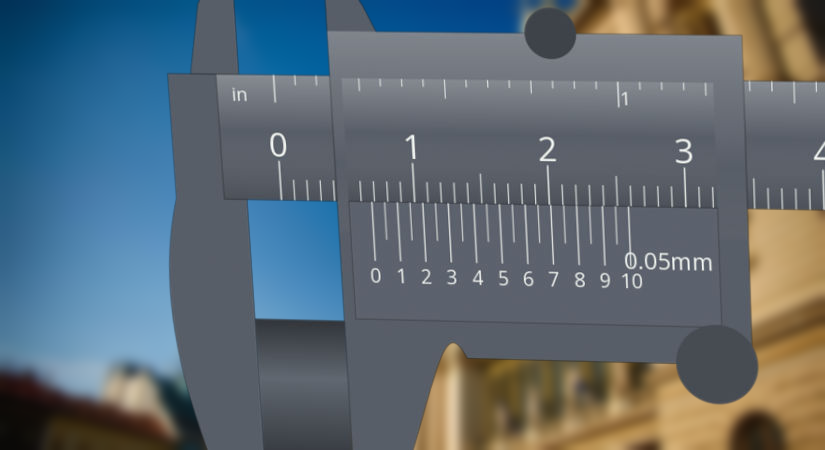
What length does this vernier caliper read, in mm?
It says 6.8 mm
